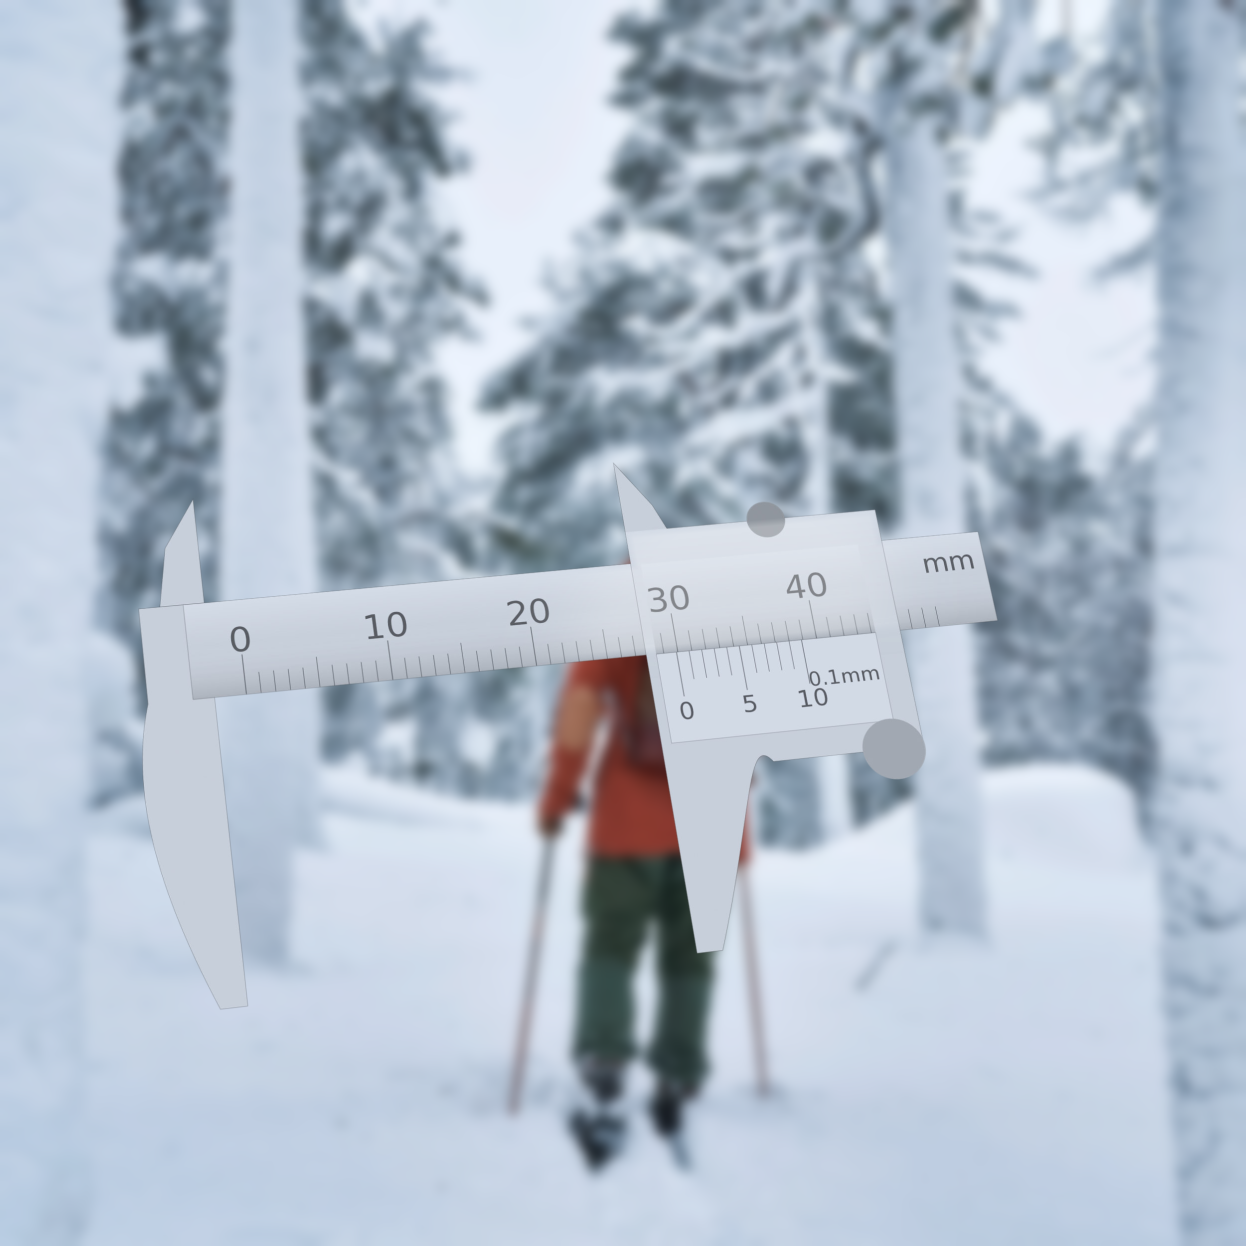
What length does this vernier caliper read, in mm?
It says 29.9 mm
